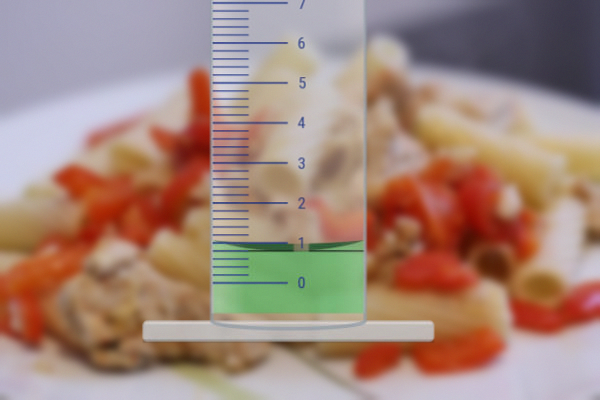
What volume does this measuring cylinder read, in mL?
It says 0.8 mL
